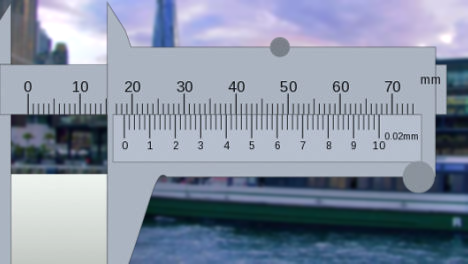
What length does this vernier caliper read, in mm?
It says 18.5 mm
